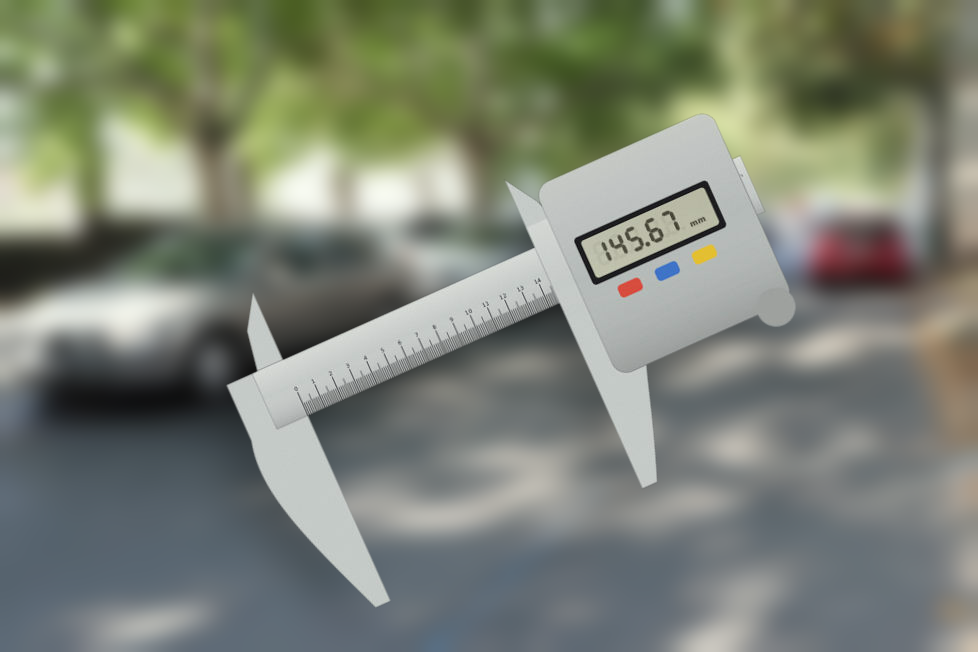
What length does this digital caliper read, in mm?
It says 145.67 mm
